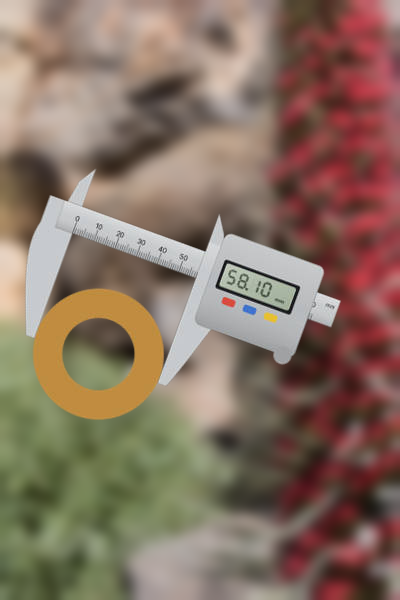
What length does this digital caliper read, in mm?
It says 58.10 mm
